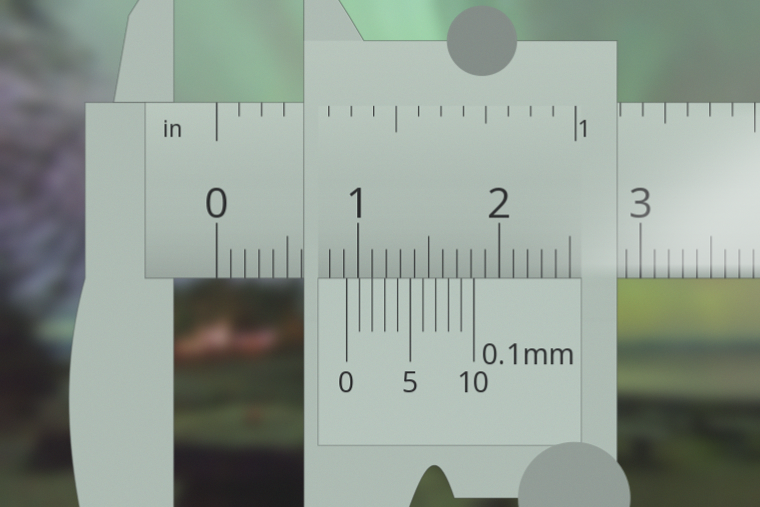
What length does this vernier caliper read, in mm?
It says 9.2 mm
